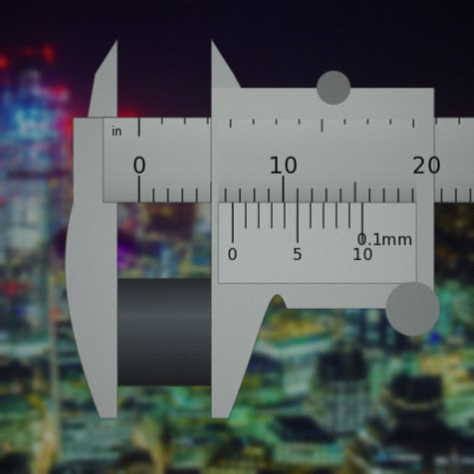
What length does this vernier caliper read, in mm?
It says 6.5 mm
